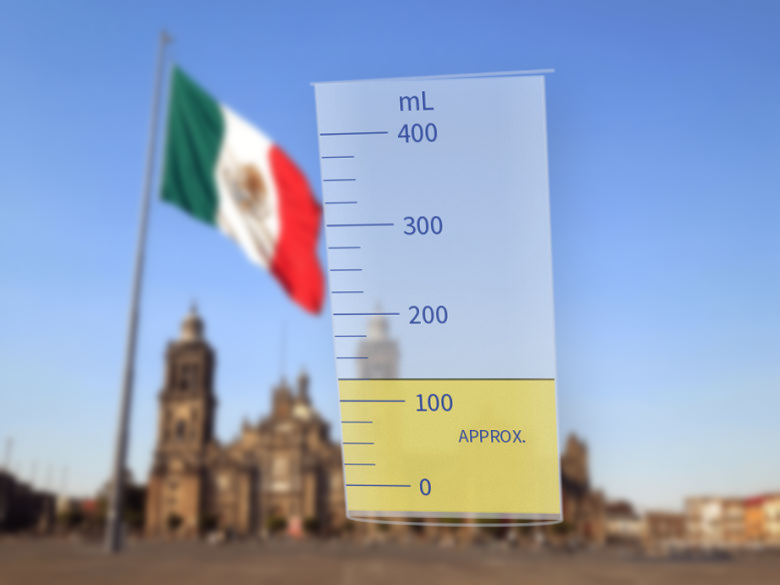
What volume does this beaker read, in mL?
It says 125 mL
